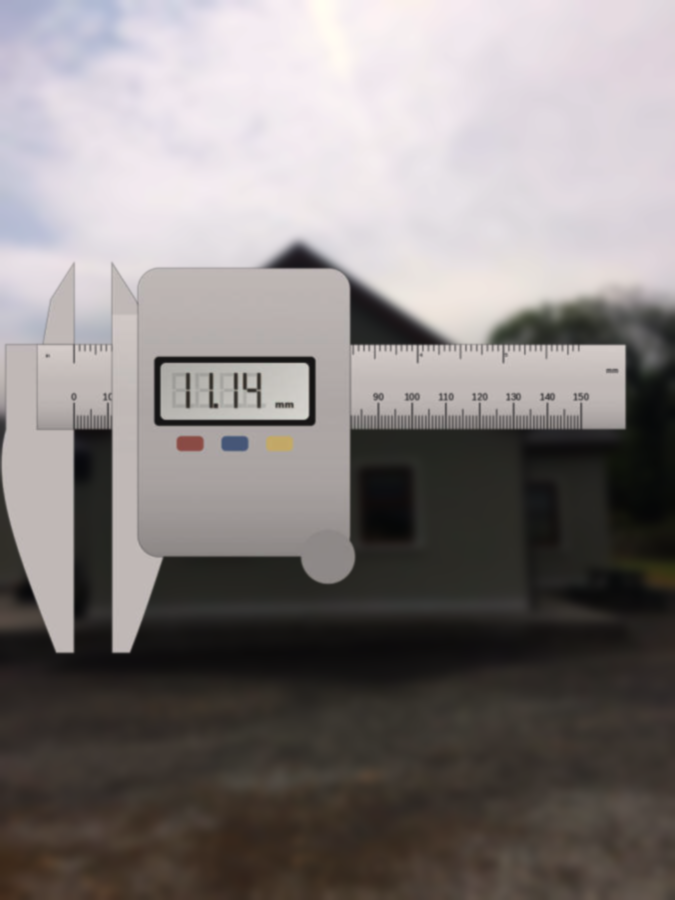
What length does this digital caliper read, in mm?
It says 11.14 mm
